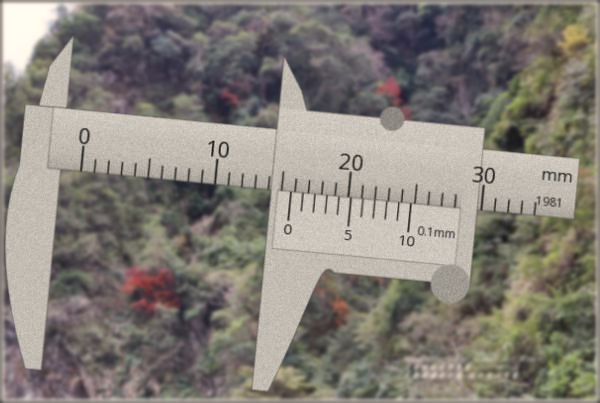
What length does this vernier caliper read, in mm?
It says 15.7 mm
